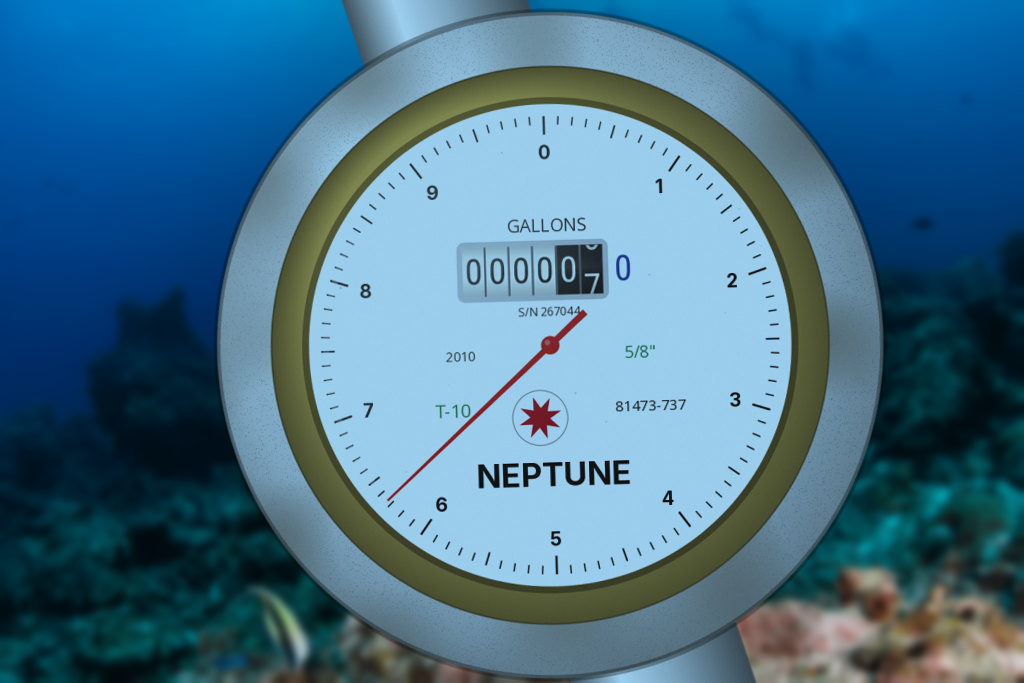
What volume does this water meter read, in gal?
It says 66.3 gal
